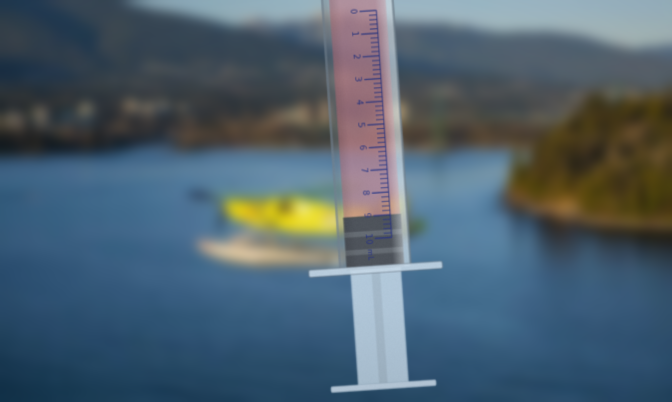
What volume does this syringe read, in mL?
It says 9 mL
